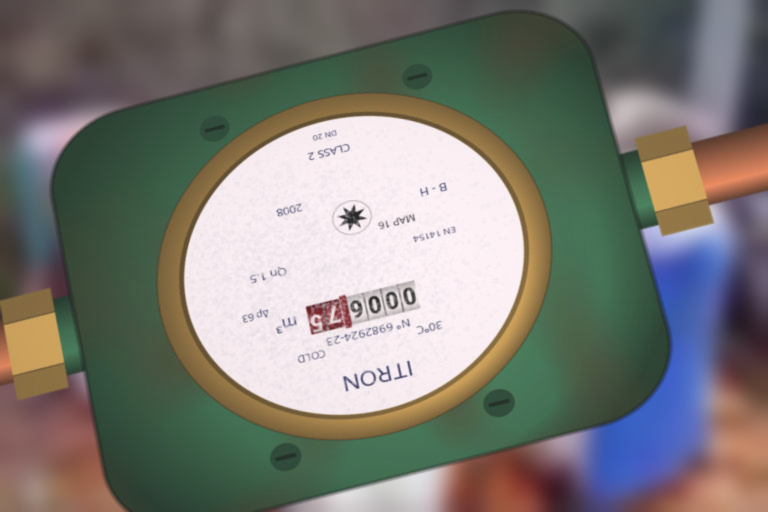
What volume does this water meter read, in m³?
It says 6.75 m³
